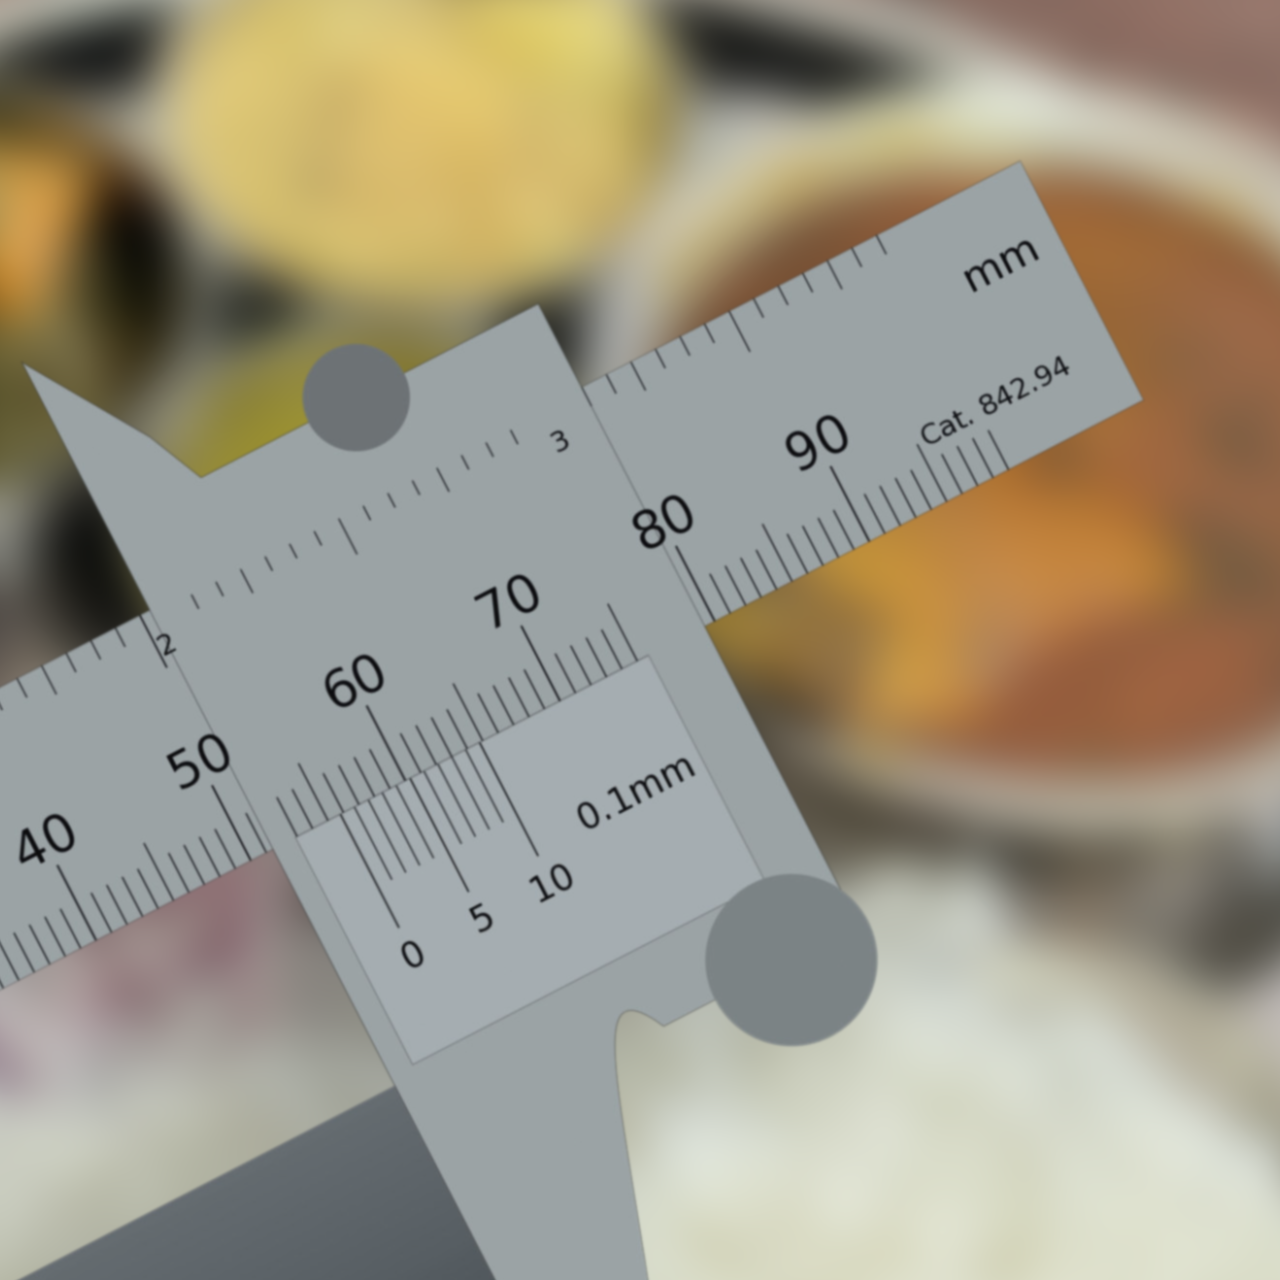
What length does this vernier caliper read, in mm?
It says 55.8 mm
